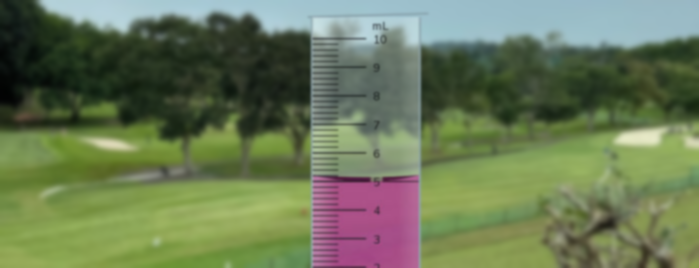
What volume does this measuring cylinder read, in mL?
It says 5 mL
